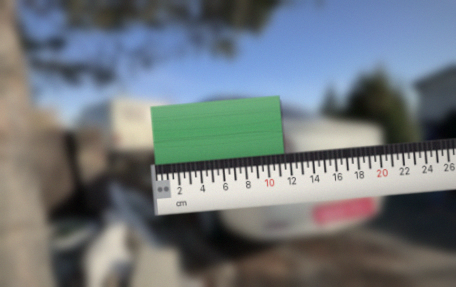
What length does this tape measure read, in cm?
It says 11.5 cm
